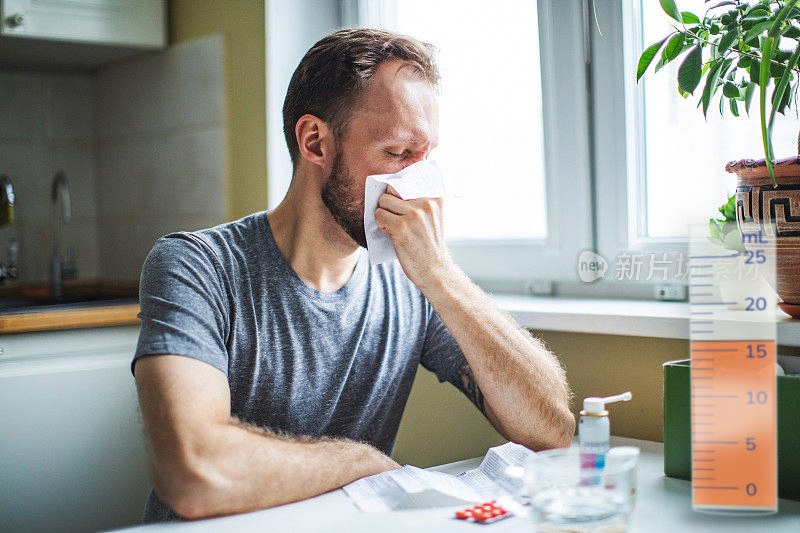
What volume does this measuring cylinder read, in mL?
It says 16 mL
